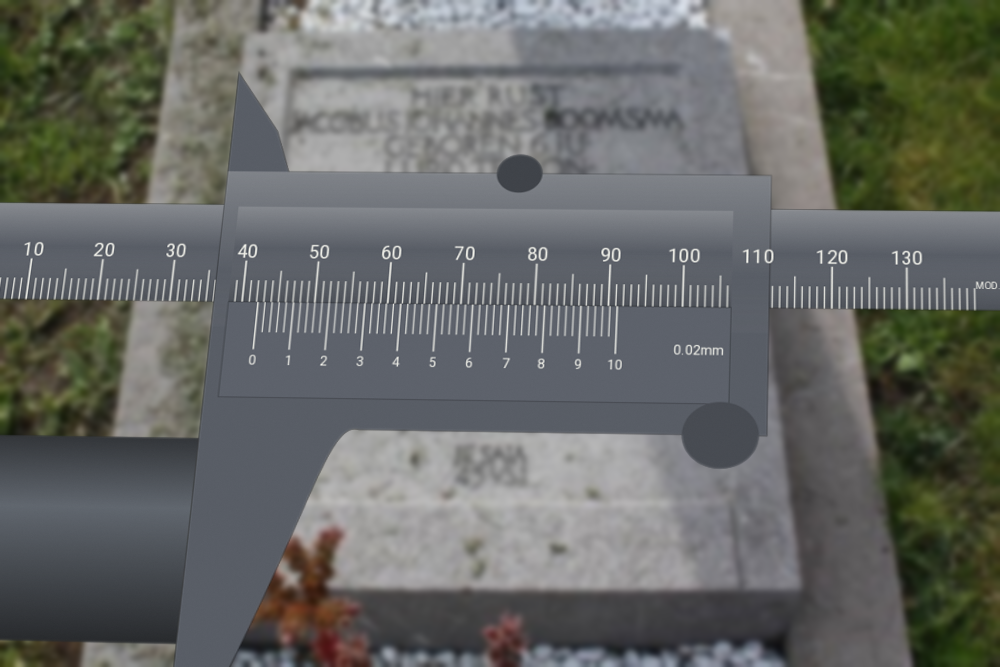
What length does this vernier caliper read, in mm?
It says 42.2 mm
